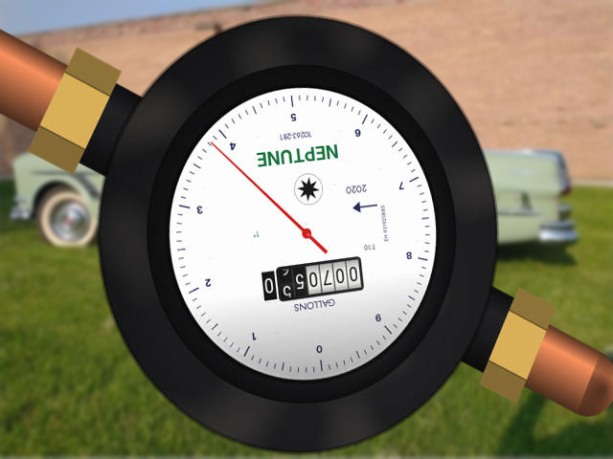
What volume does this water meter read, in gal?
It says 70553.8 gal
